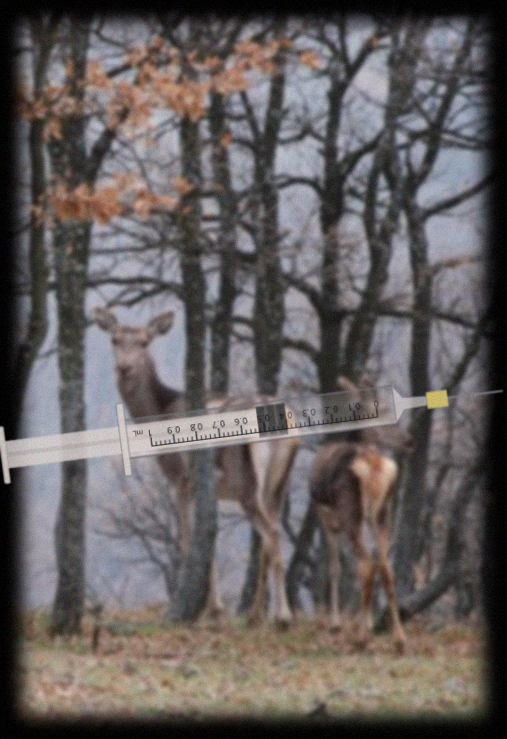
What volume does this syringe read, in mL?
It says 0.4 mL
